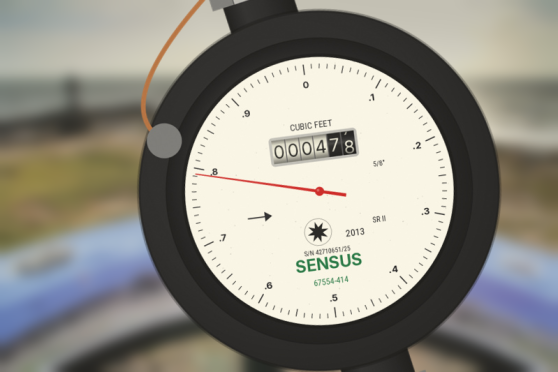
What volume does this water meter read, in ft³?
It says 477.79 ft³
